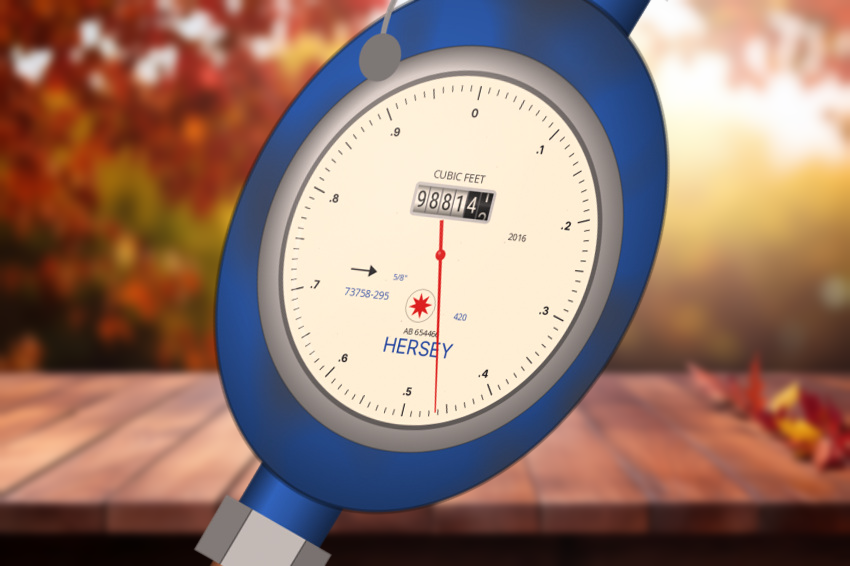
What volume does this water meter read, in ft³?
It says 988141.46 ft³
